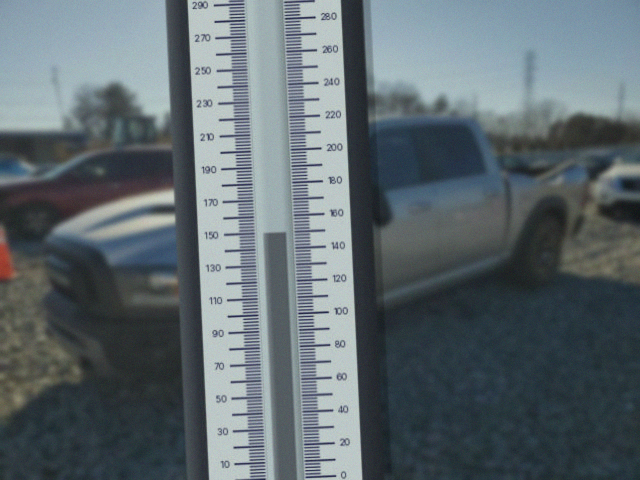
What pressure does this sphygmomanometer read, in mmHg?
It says 150 mmHg
